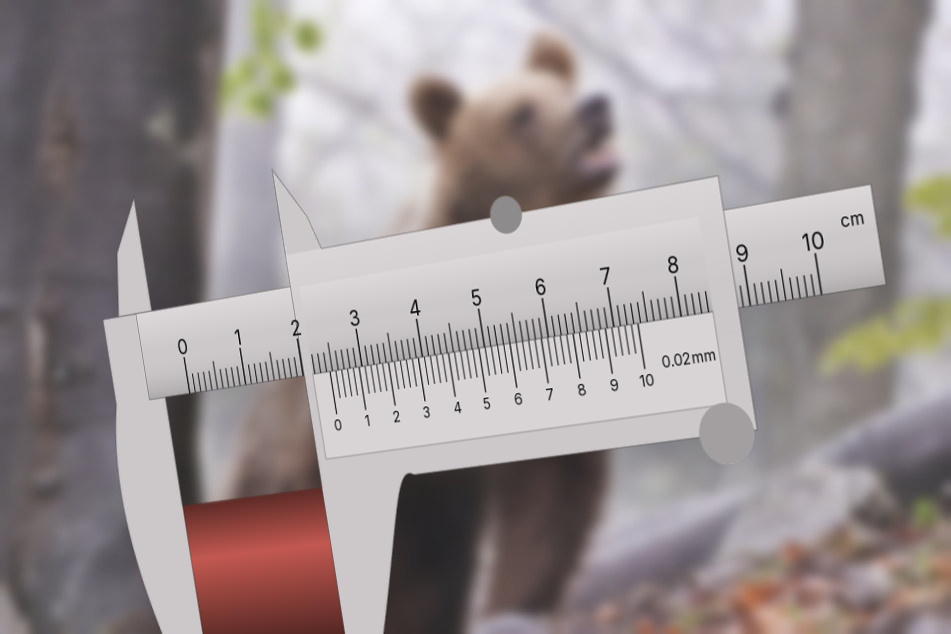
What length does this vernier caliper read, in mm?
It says 24.6 mm
